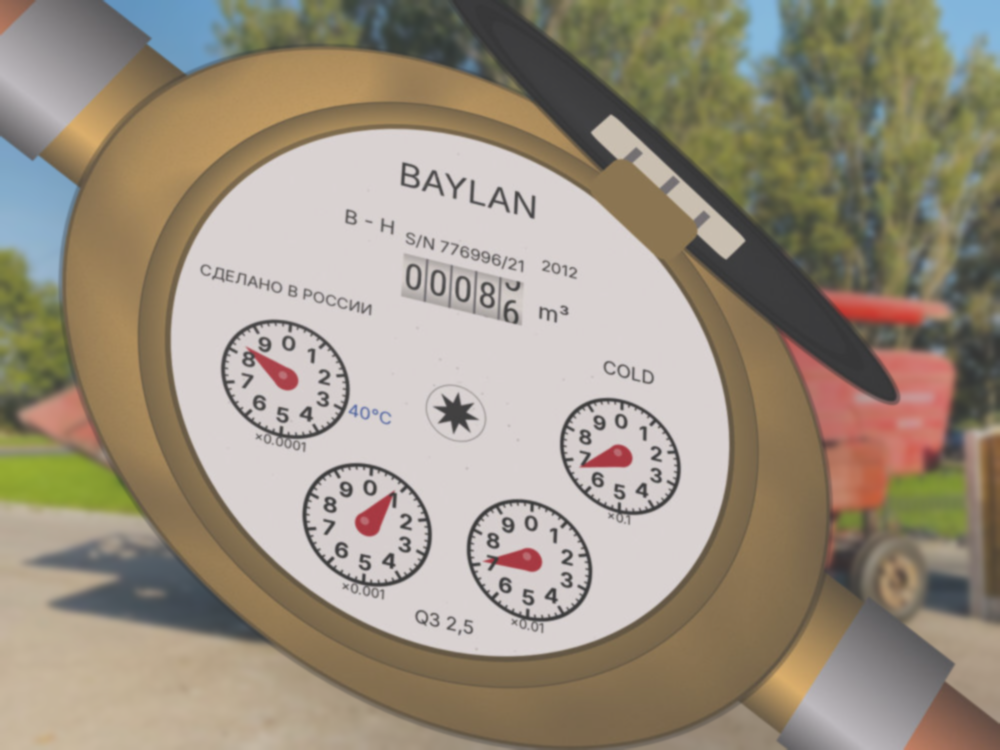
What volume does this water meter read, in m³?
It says 85.6708 m³
